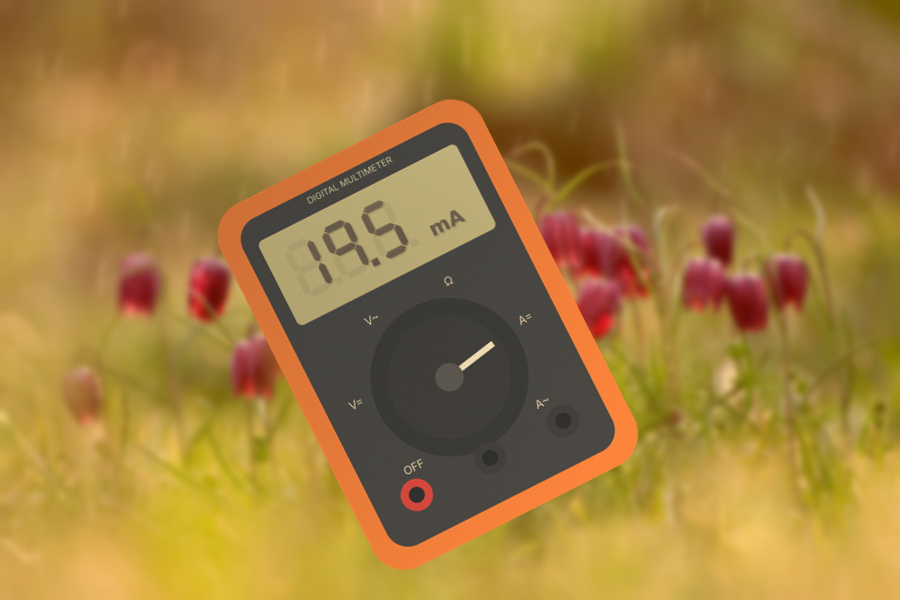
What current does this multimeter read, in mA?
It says 19.5 mA
